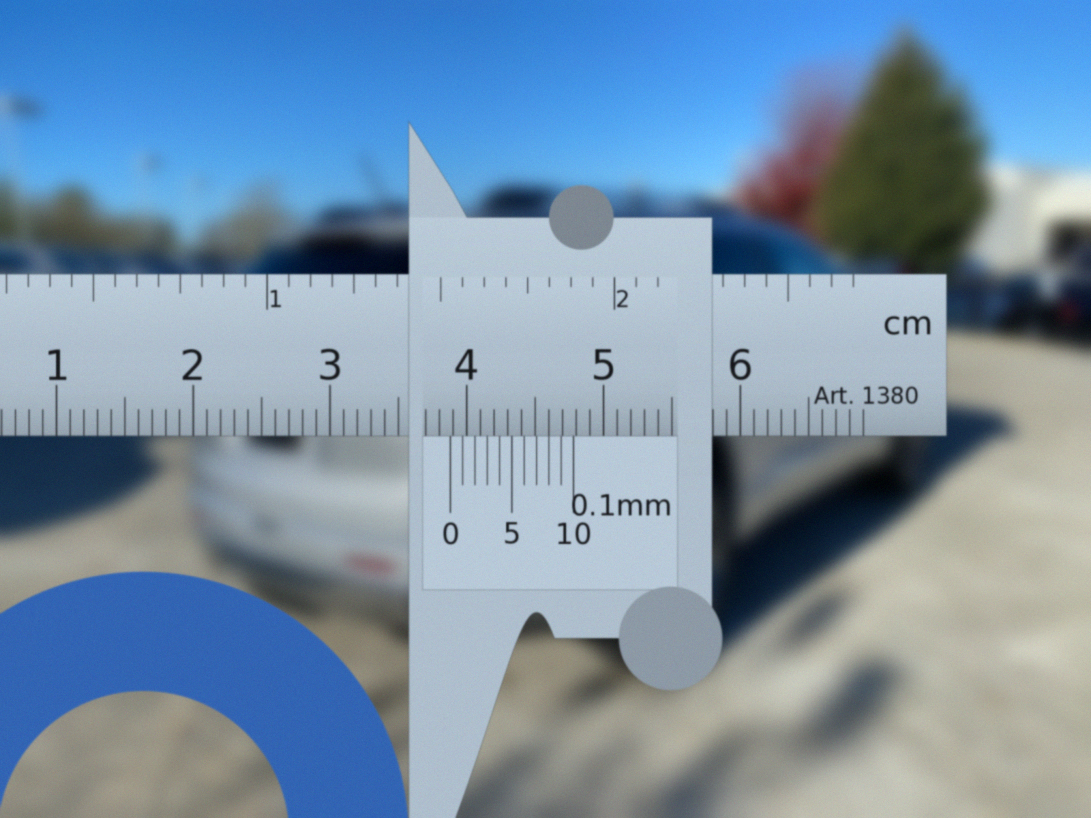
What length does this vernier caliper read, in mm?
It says 38.8 mm
